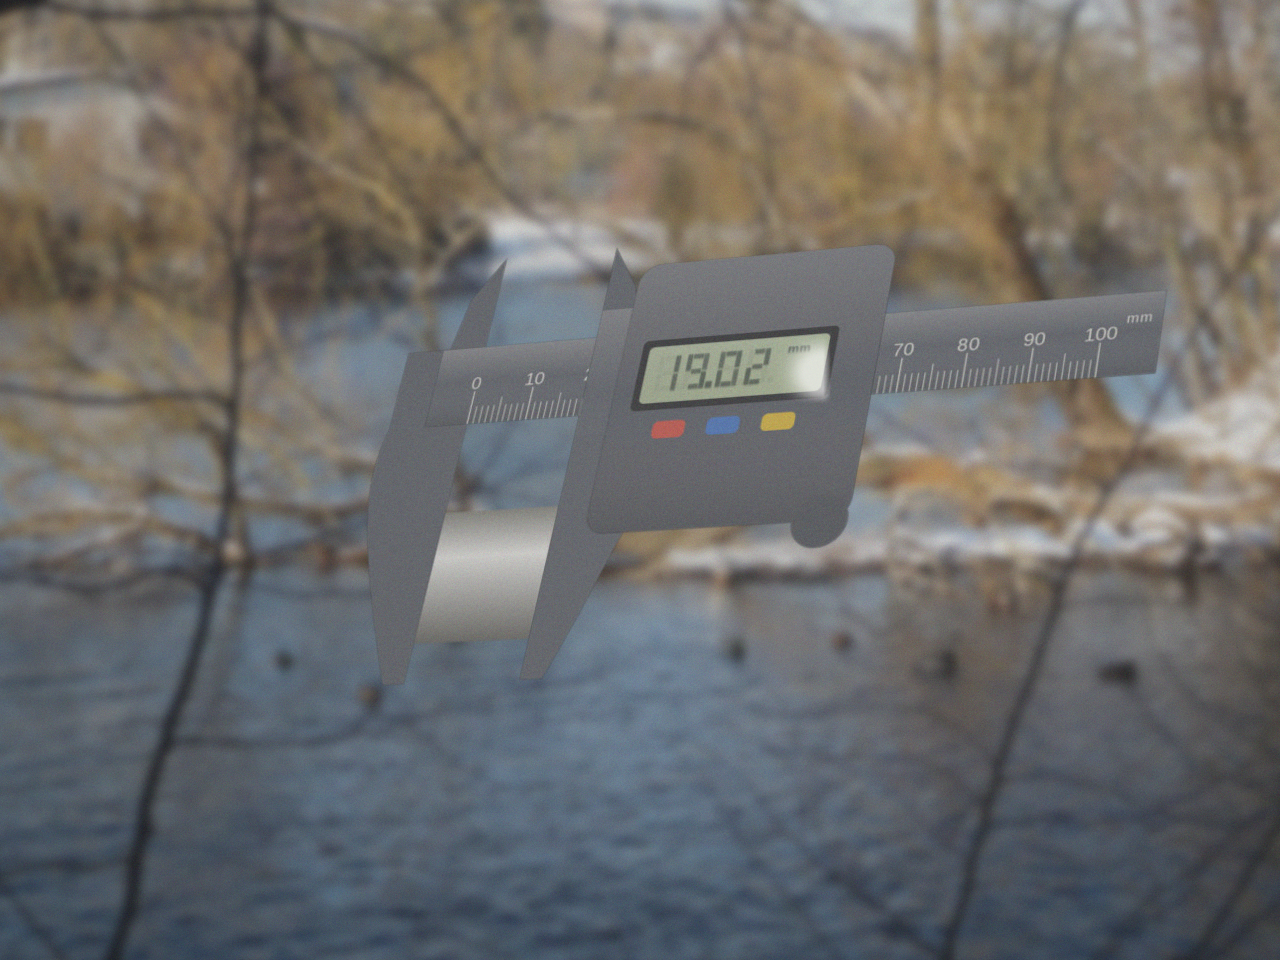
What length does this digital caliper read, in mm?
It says 19.02 mm
